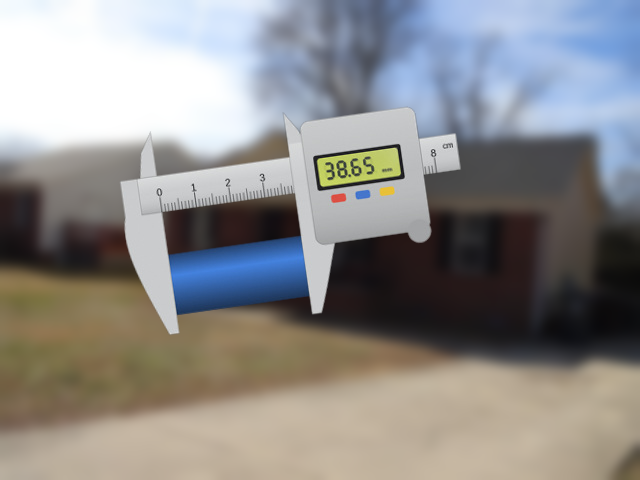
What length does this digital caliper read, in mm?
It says 38.65 mm
